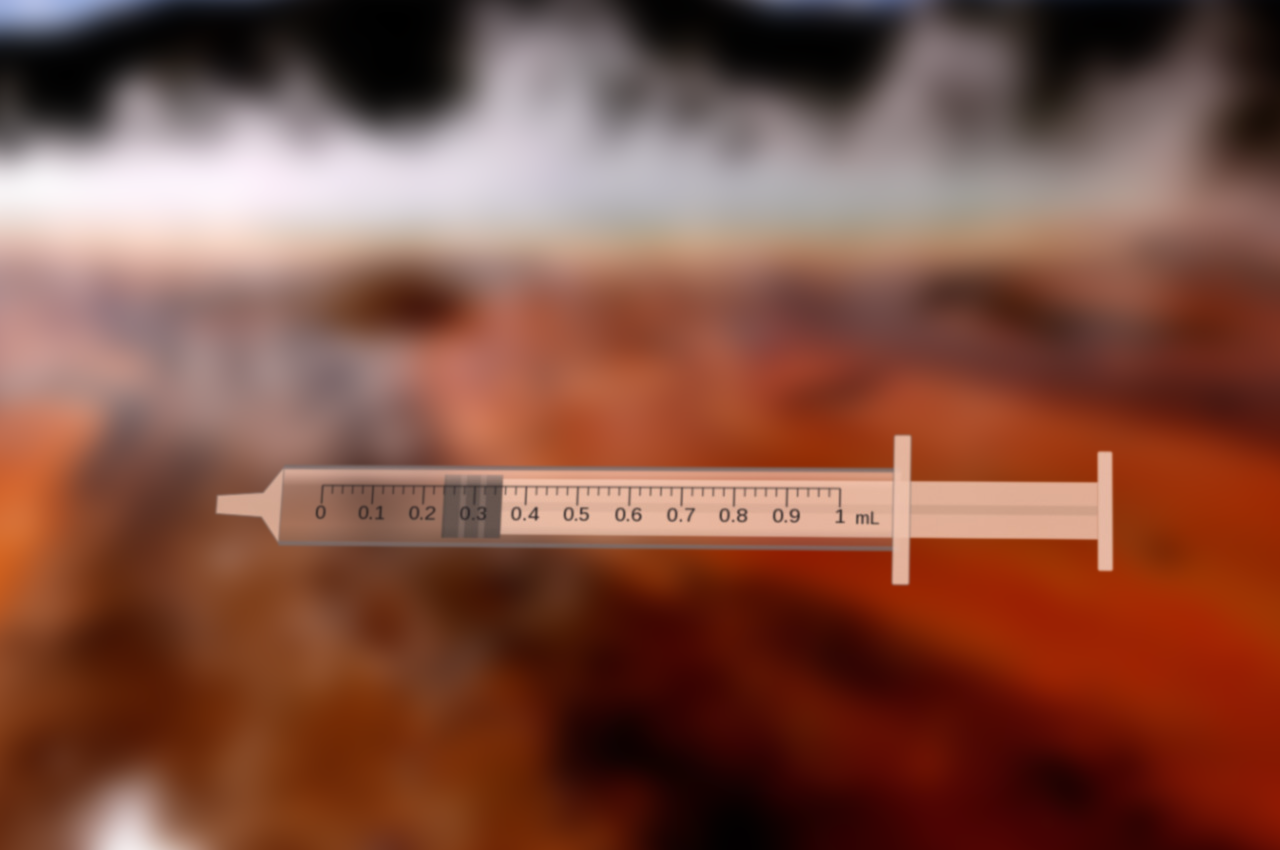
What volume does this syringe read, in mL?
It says 0.24 mL
